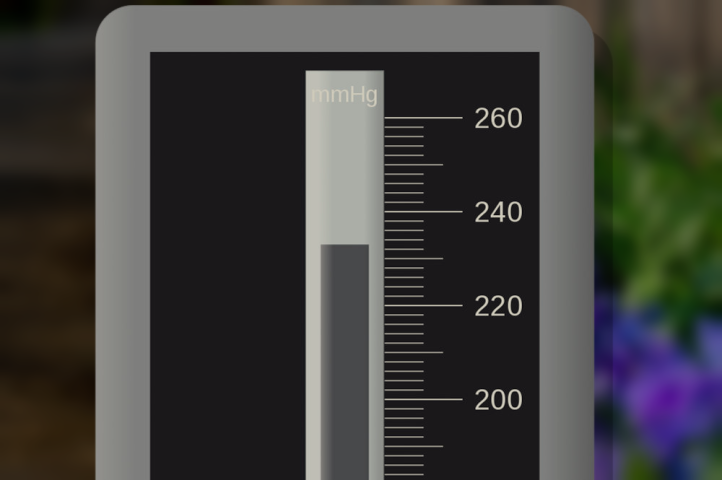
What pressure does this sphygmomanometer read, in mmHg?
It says 233 mmHg
